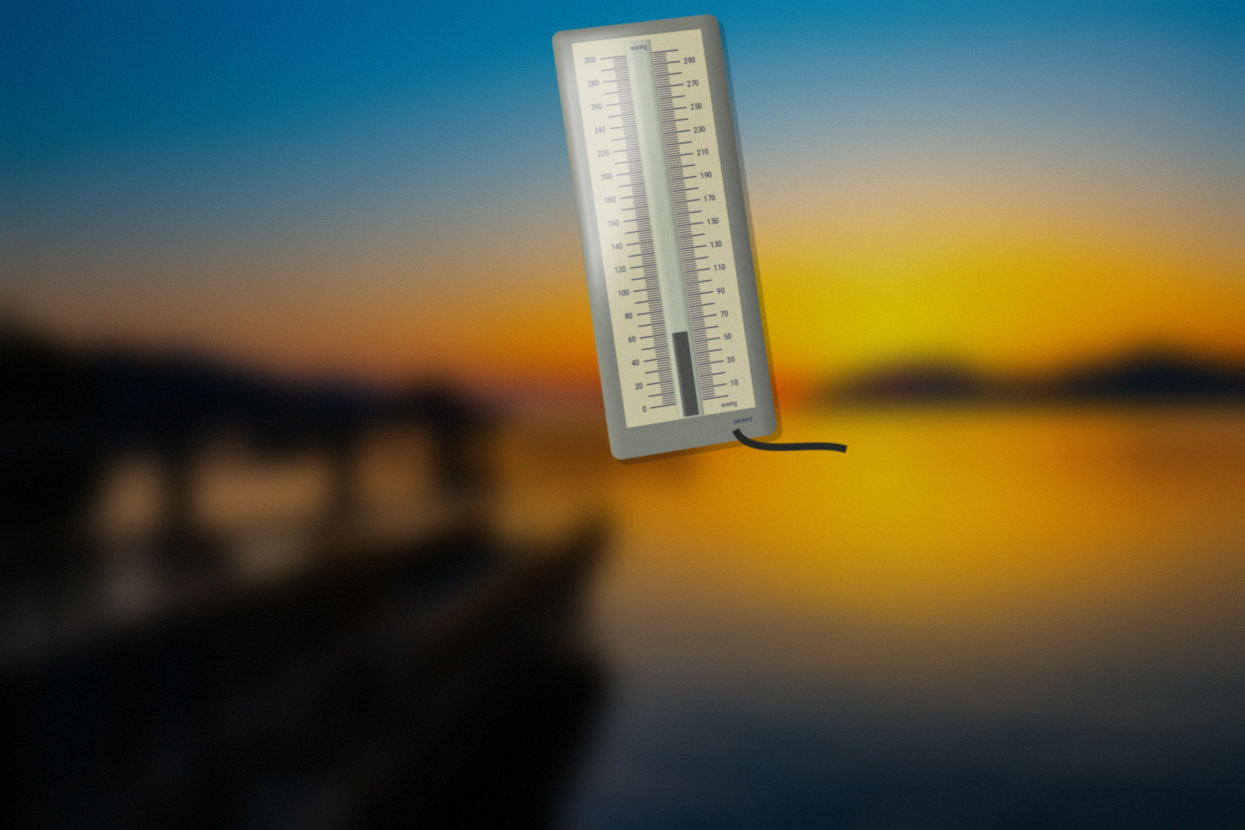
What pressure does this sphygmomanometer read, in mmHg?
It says 60 mmHg
